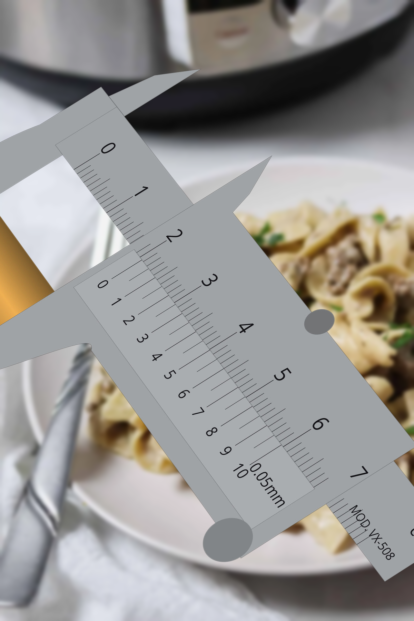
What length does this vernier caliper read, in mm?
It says 20.6 mm
